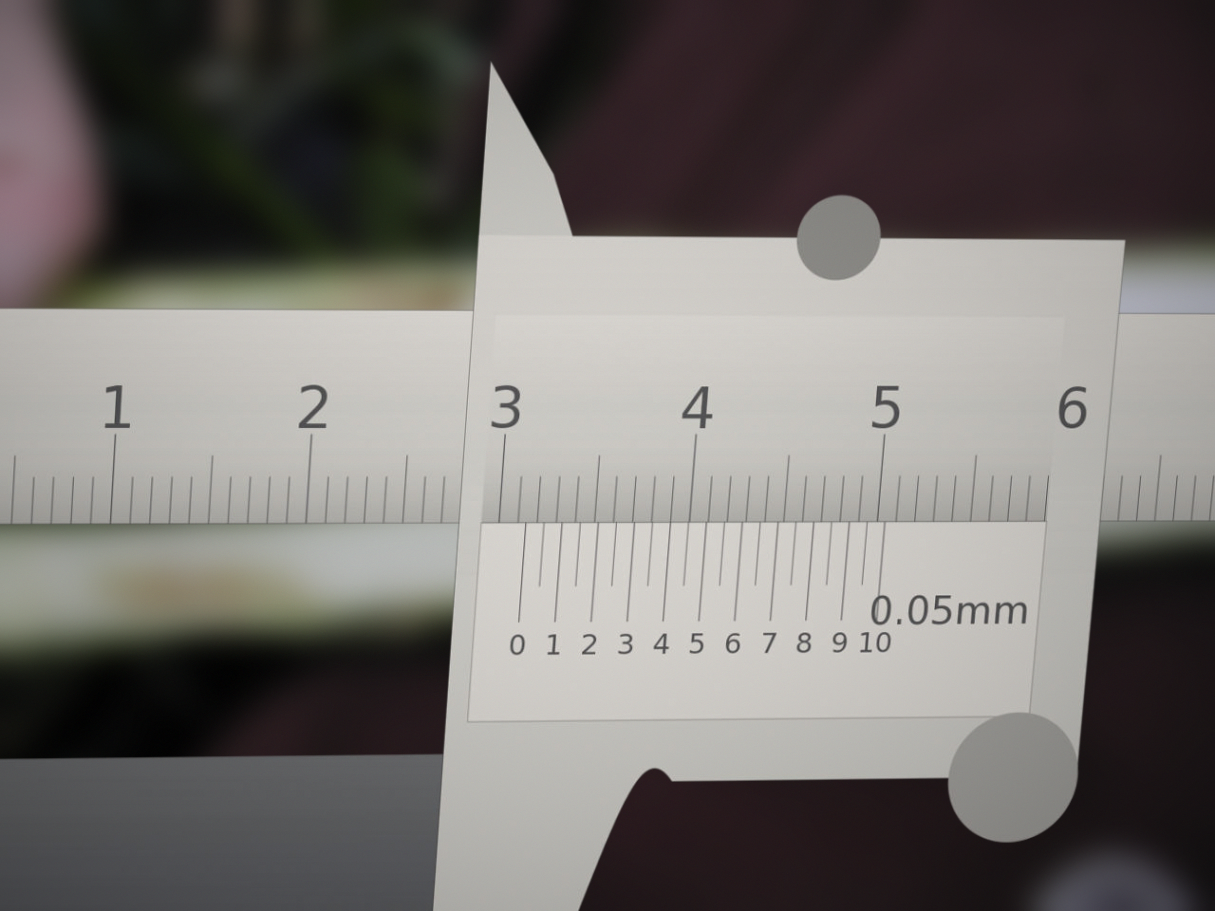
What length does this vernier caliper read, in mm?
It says 31.4 mm
